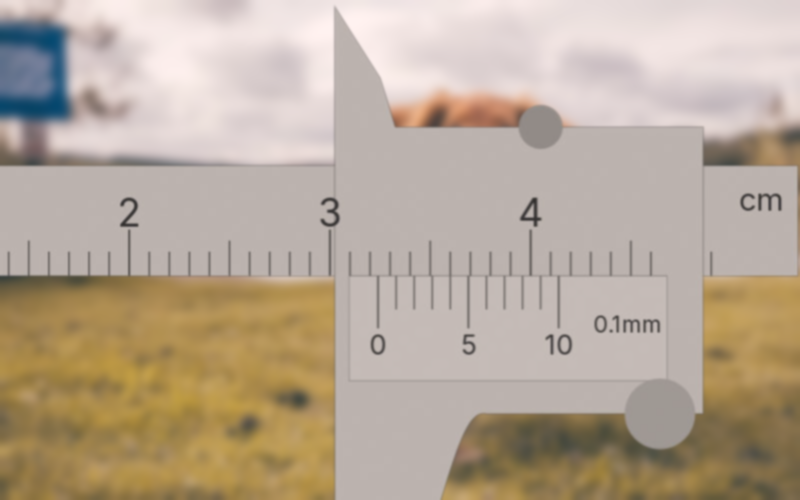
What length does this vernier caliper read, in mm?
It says 32.4 mm
